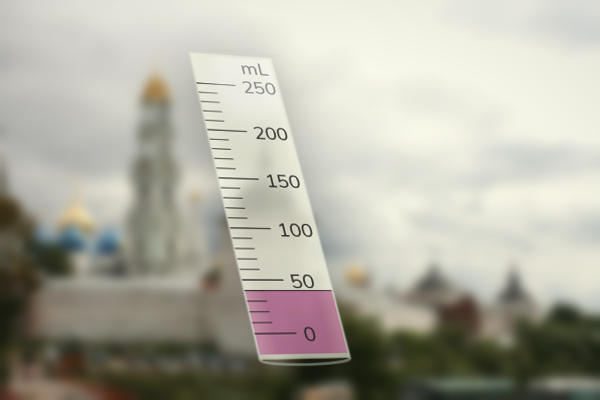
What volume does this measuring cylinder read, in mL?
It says 40 mL
